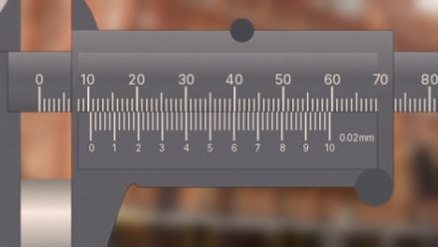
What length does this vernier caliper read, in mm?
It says 10.5 mm
